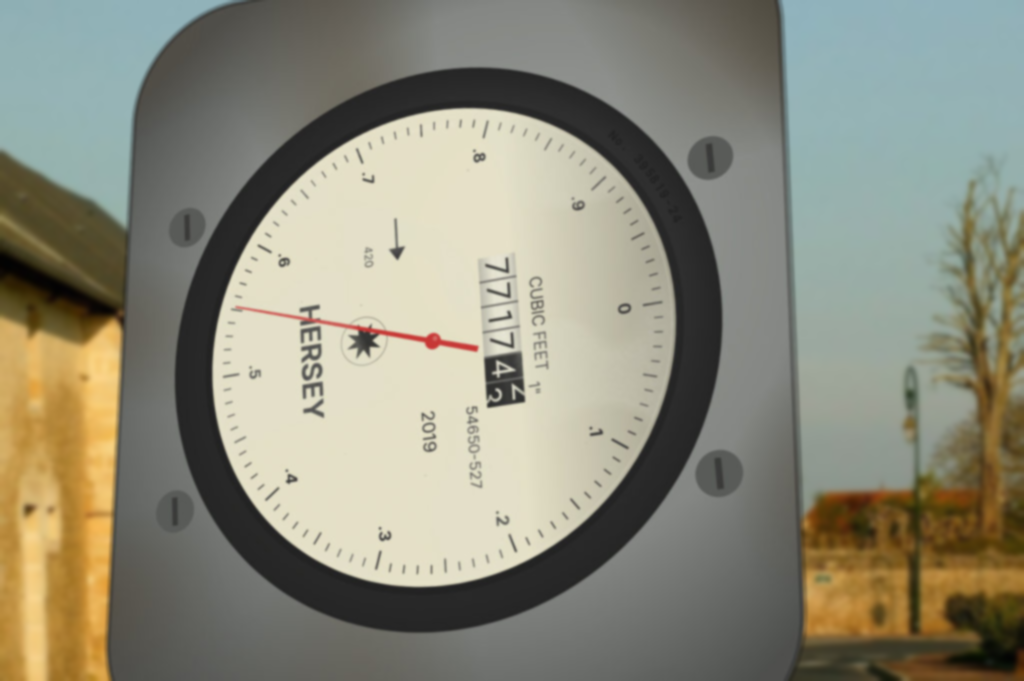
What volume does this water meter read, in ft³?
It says 771742.55 ft³
